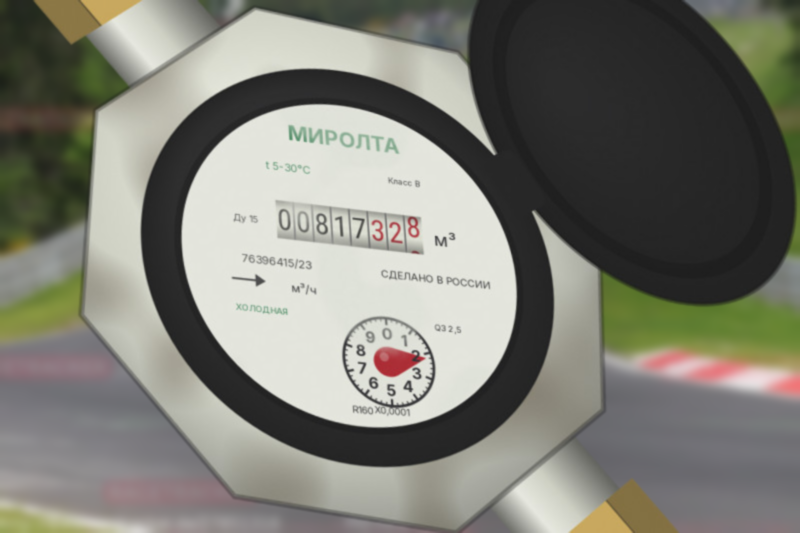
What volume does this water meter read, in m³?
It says 817.3282 m³
